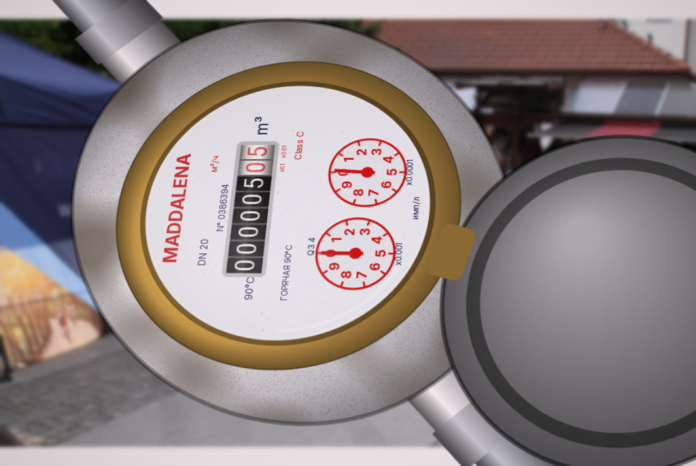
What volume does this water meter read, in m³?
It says 5.0500 m³
